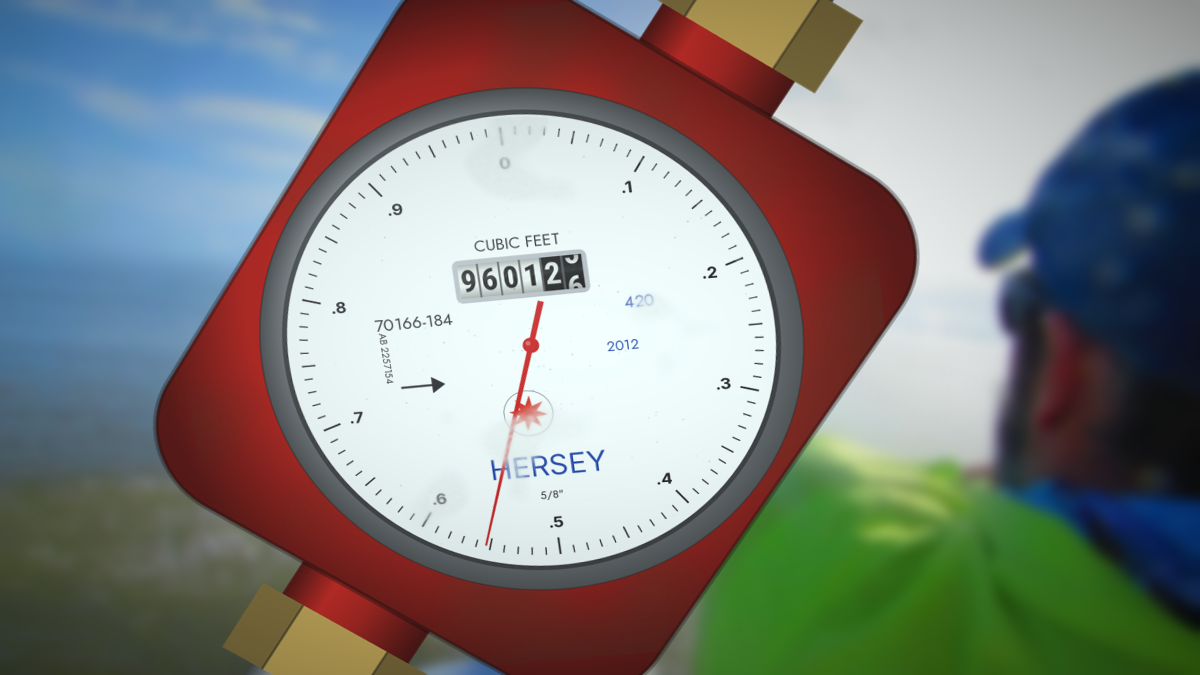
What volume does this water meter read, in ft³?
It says 960125.55 ft³
